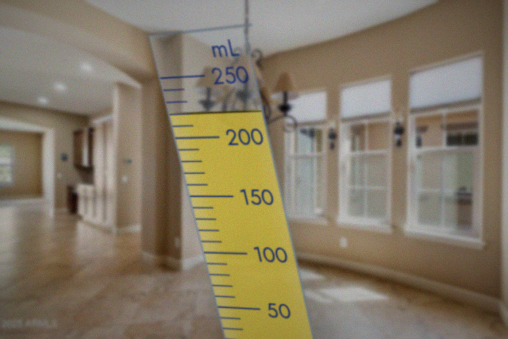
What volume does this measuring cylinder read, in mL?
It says 220 mL
